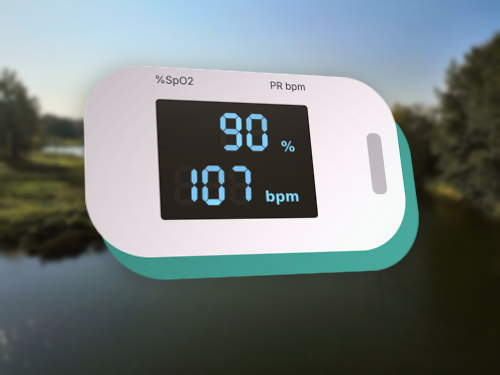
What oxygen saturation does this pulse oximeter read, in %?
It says 90 %
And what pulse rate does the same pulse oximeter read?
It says 107 bpm
